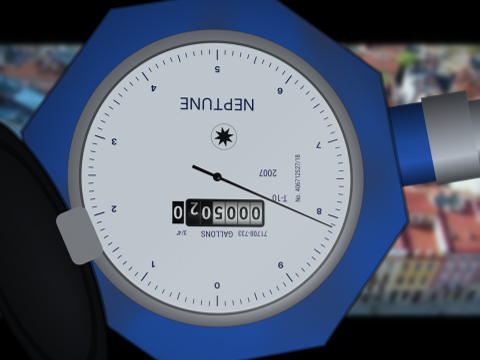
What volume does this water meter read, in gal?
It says 5018.1 gal
